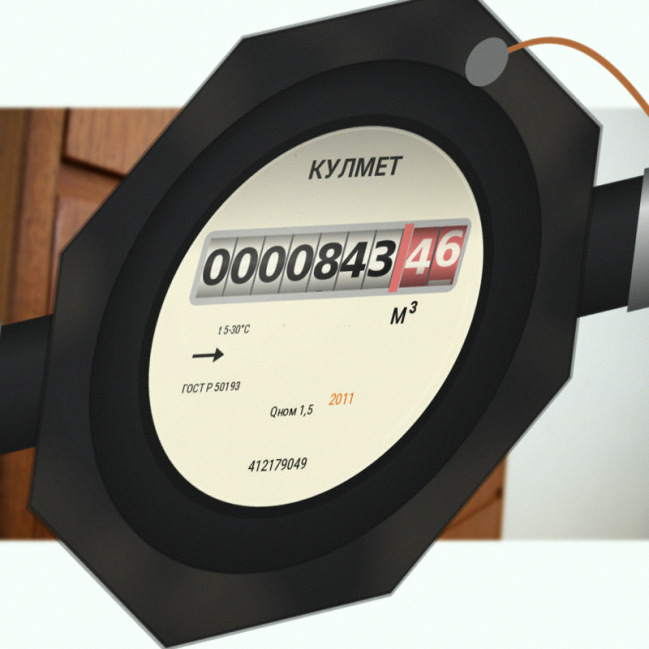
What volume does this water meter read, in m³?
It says 843.46 m³
